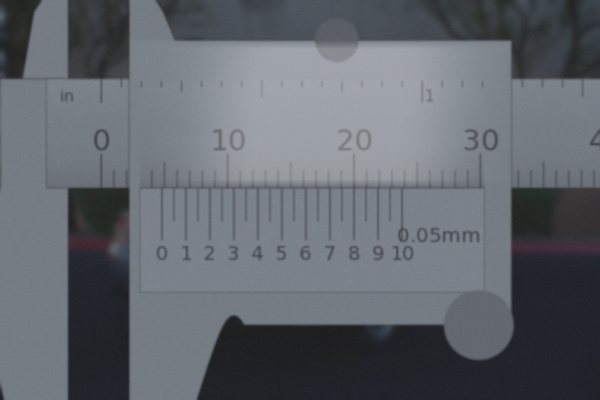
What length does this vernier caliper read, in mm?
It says 4.8 mm
